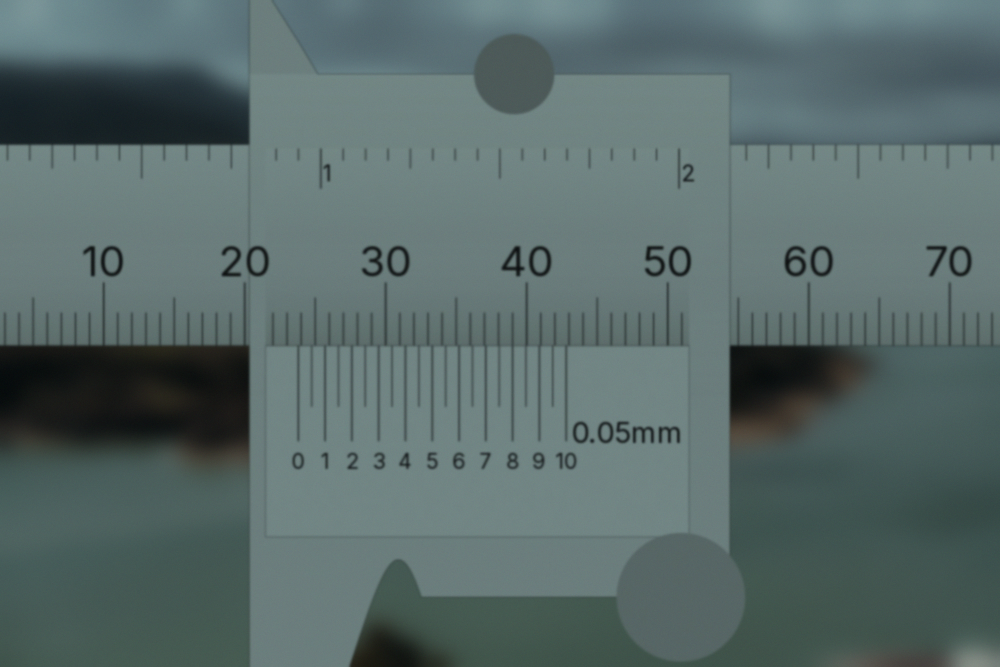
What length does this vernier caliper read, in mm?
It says 23.8 mm
